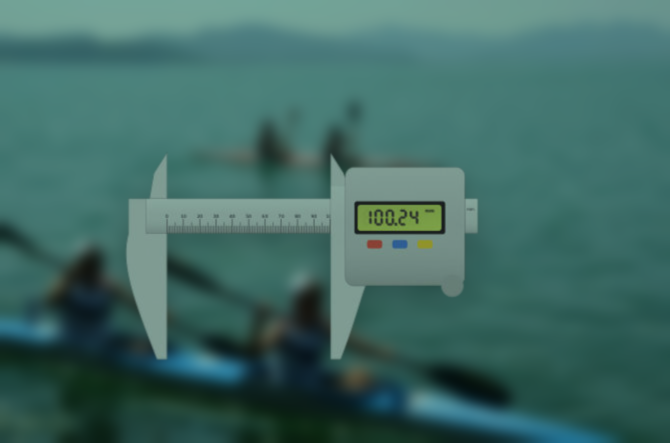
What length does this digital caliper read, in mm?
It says 100.24 mm
